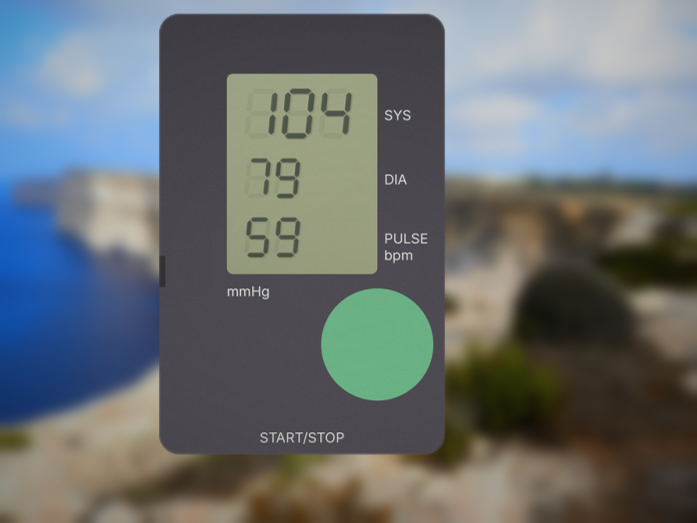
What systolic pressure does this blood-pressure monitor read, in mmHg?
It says 104 mmHg
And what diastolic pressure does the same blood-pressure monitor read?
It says 79 mmHg
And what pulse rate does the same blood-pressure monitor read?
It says 59 bpm
